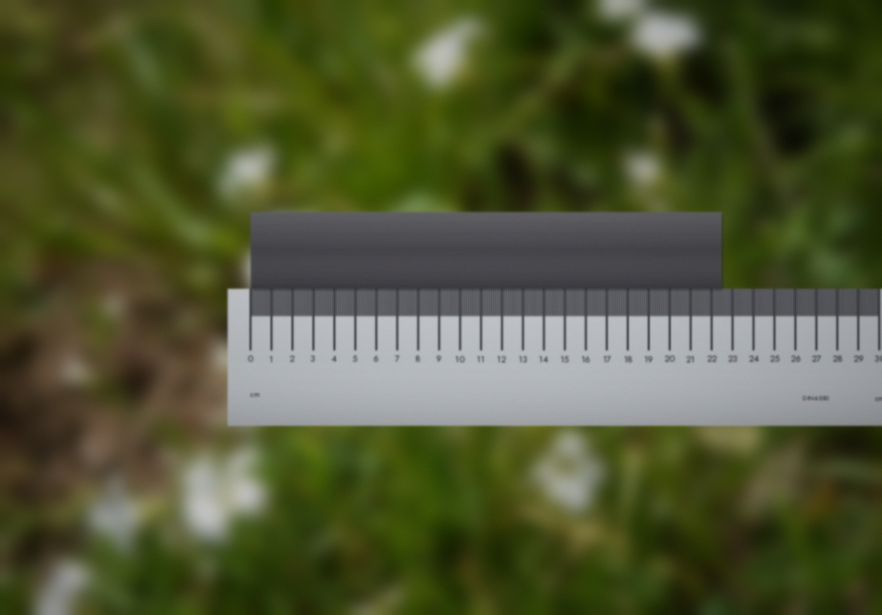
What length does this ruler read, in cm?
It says 22.5 cm
